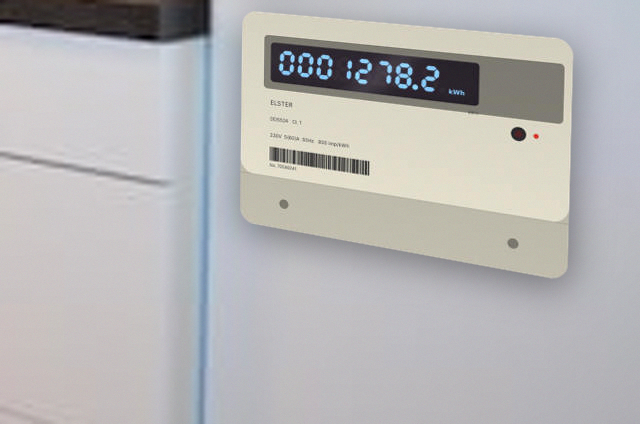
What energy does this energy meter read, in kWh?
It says 1278.2 kWh
